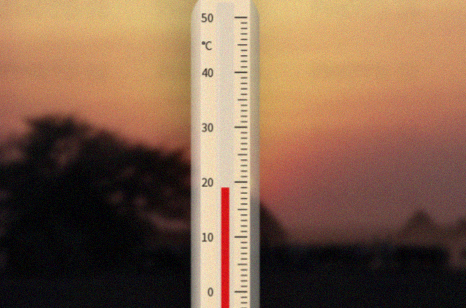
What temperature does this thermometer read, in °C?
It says 19 °C
